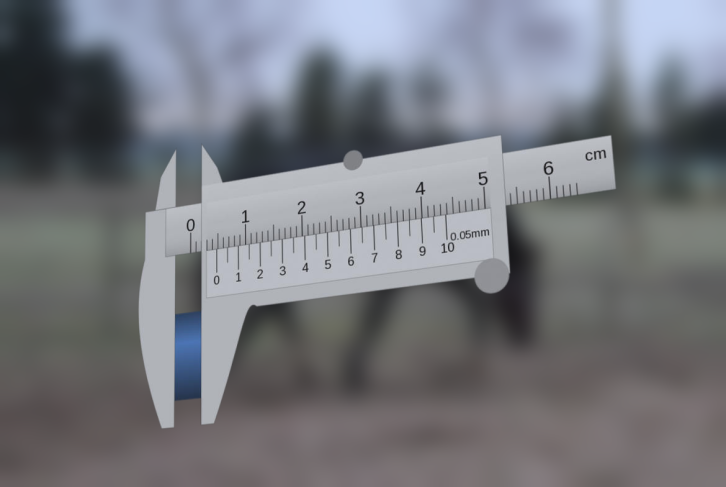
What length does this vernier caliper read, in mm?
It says 4.8 mm
